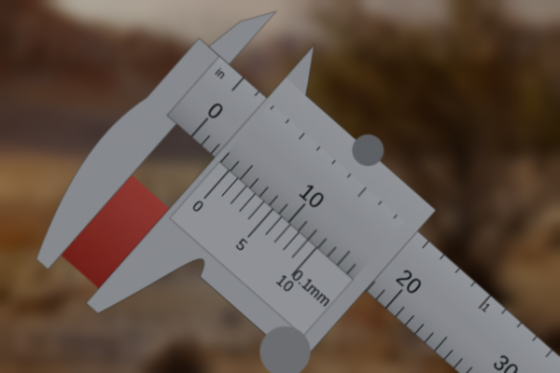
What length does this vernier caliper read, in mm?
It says 3.9 mm
